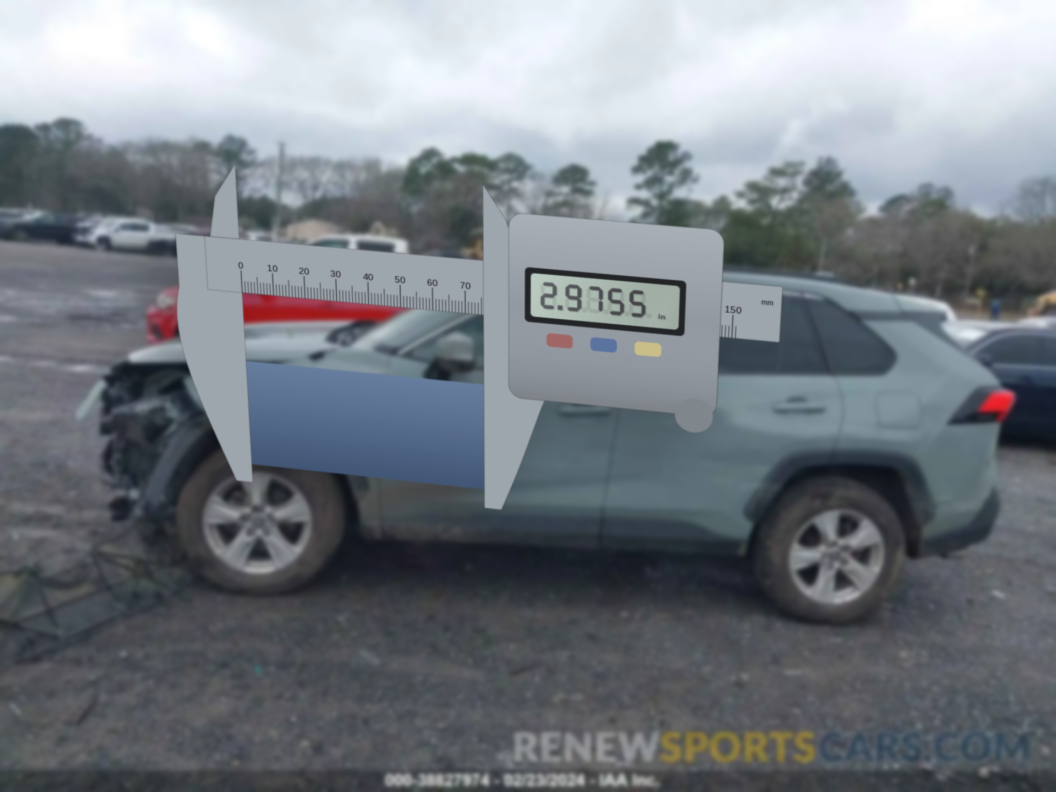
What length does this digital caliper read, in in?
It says 2.9755 in
